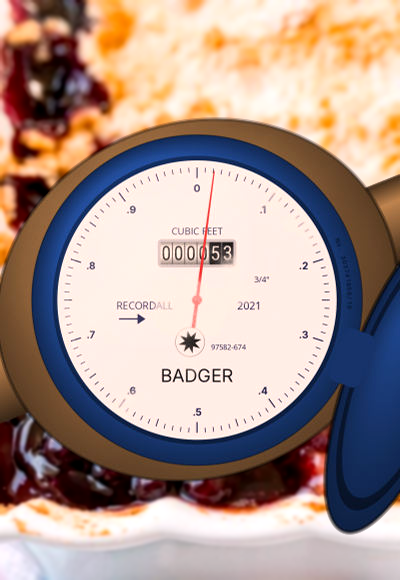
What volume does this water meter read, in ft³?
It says 53.02 ft³
